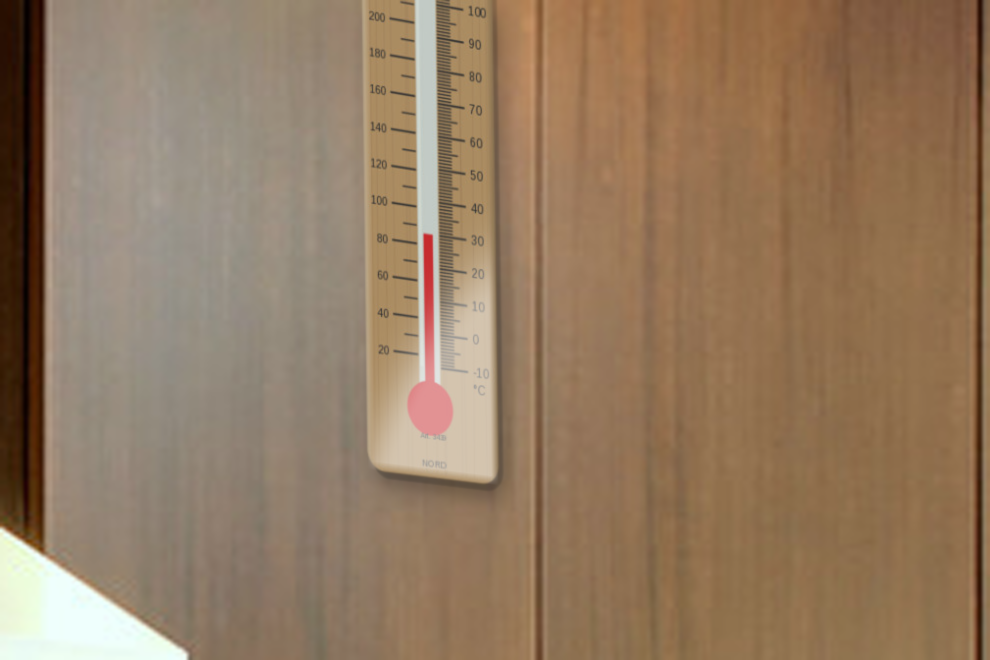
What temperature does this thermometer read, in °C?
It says 30 °C
